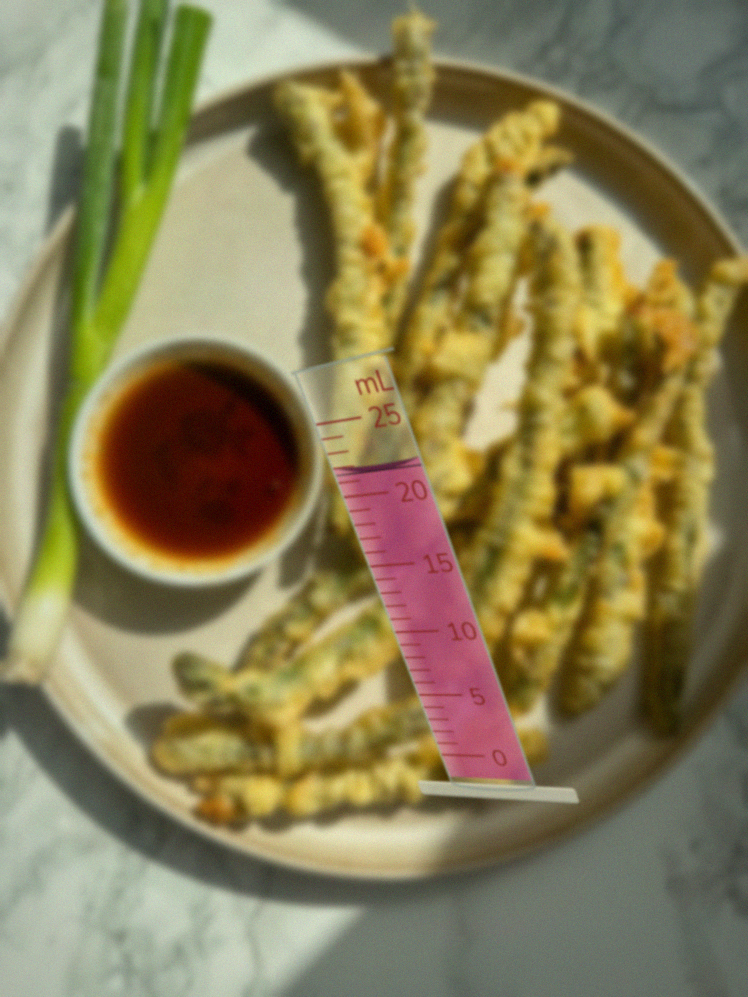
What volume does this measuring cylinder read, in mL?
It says 21.5 mL
